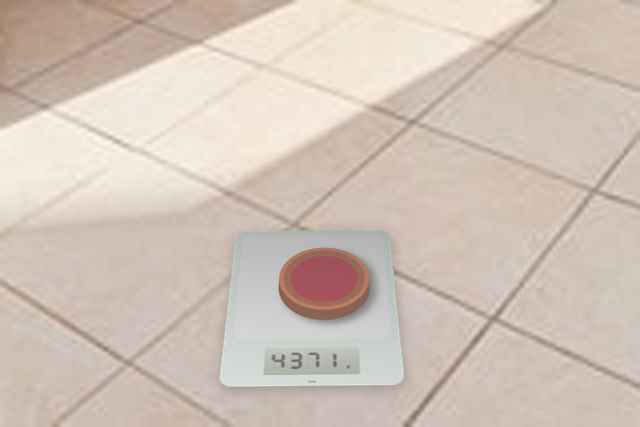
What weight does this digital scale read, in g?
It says 4371 g
